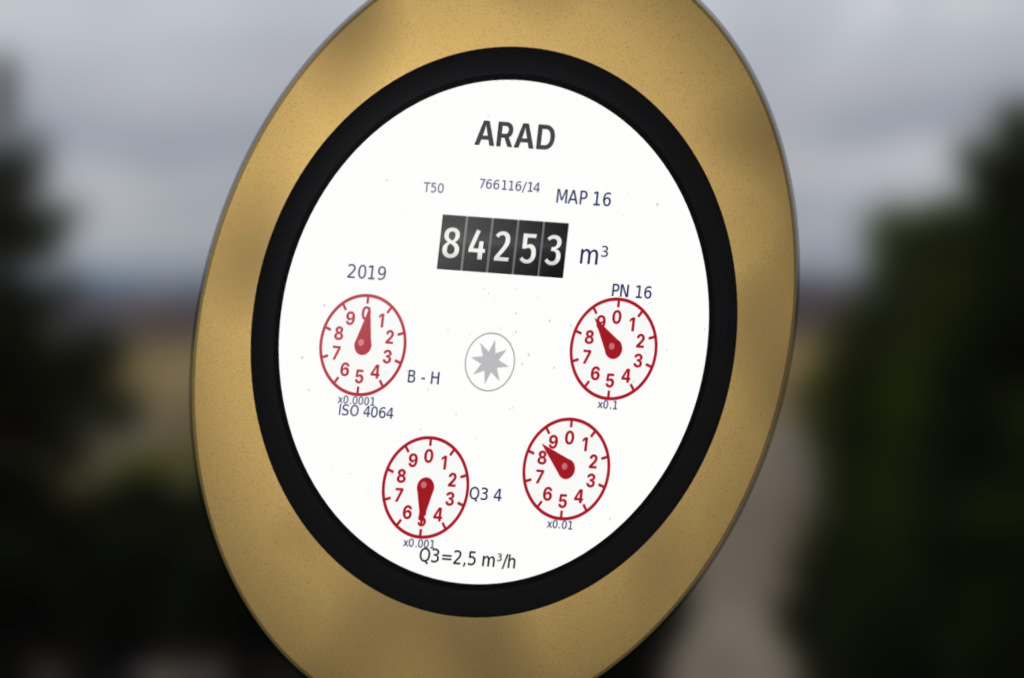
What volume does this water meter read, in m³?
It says 84253.8850 m³
